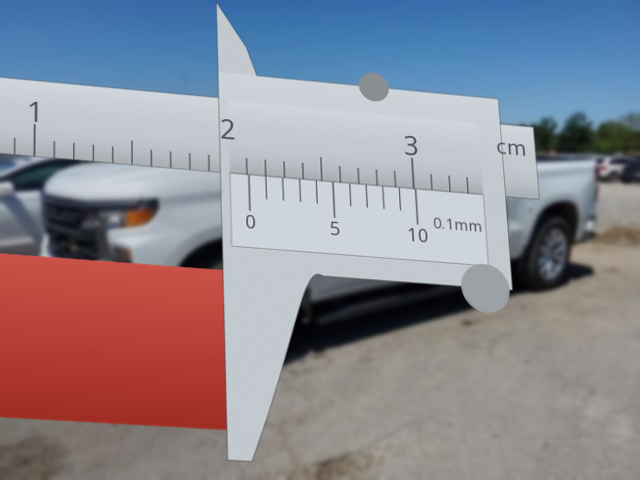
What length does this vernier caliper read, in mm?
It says 21.1 mm
